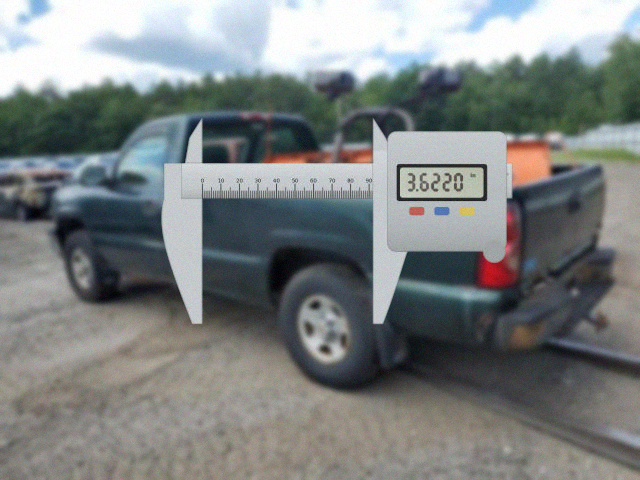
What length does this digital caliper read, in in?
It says 3.6220 in
